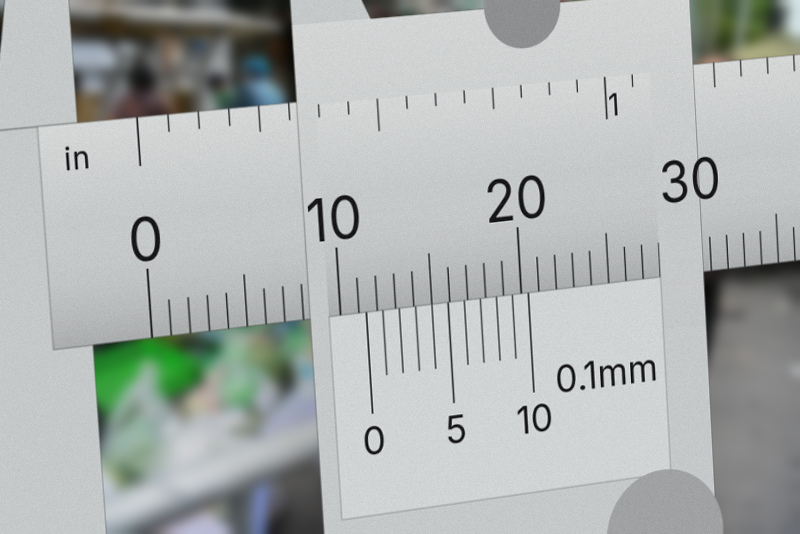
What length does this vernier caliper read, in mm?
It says 11.4 mm
